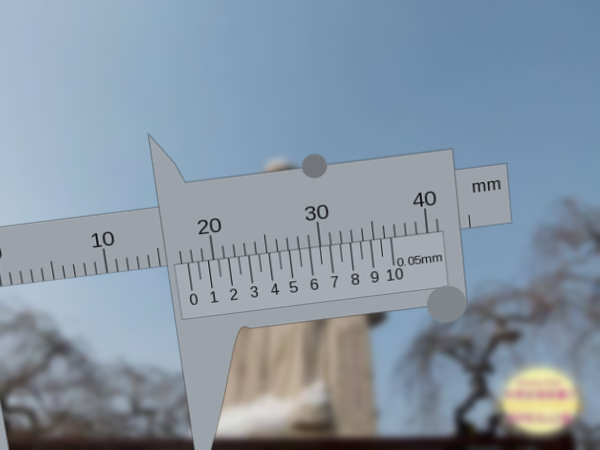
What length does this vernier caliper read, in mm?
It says 17.6 mm
